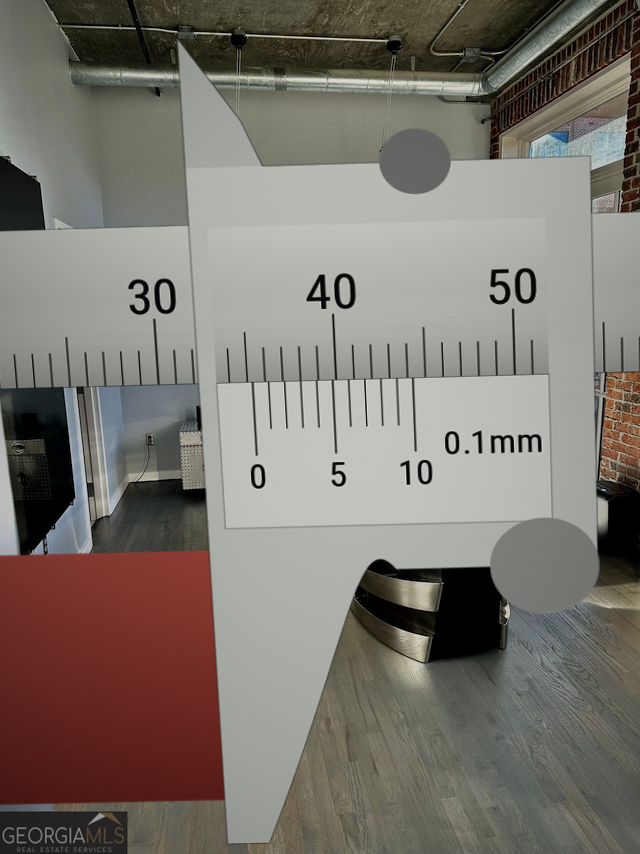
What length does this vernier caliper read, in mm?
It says 35.3 mm
